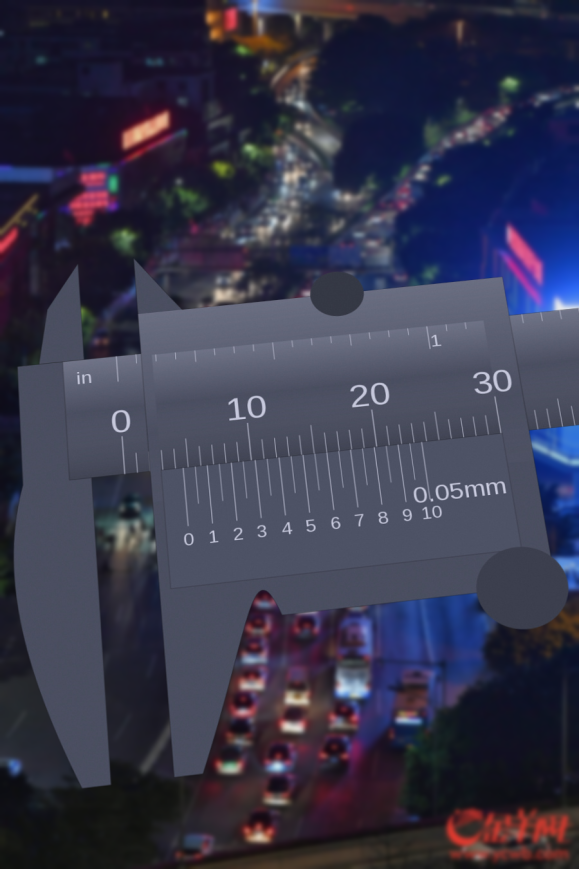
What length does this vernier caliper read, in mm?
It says 4.6 mm
